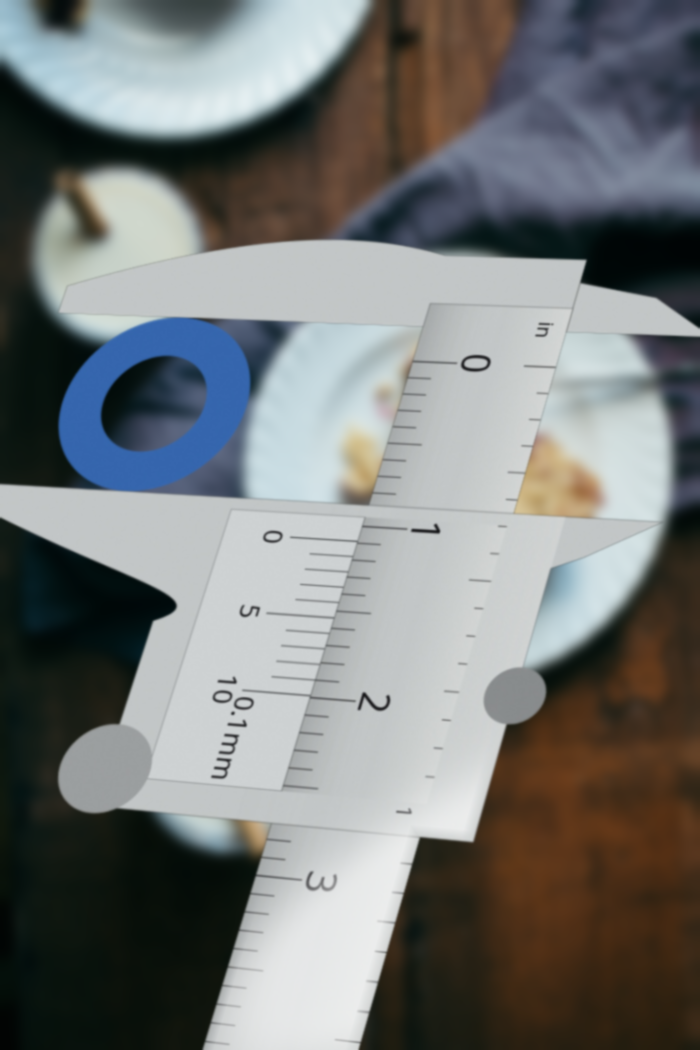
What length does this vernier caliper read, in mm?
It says 10.9 mm
